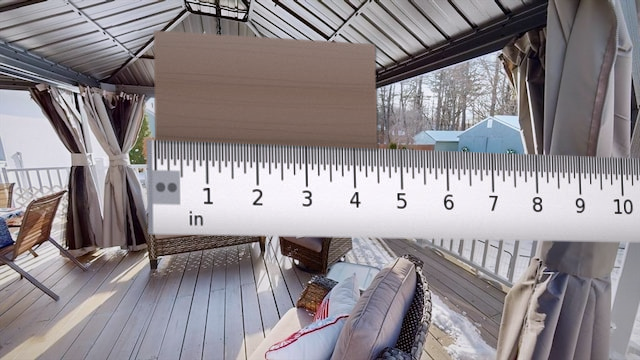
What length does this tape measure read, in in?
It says 4.5 in
